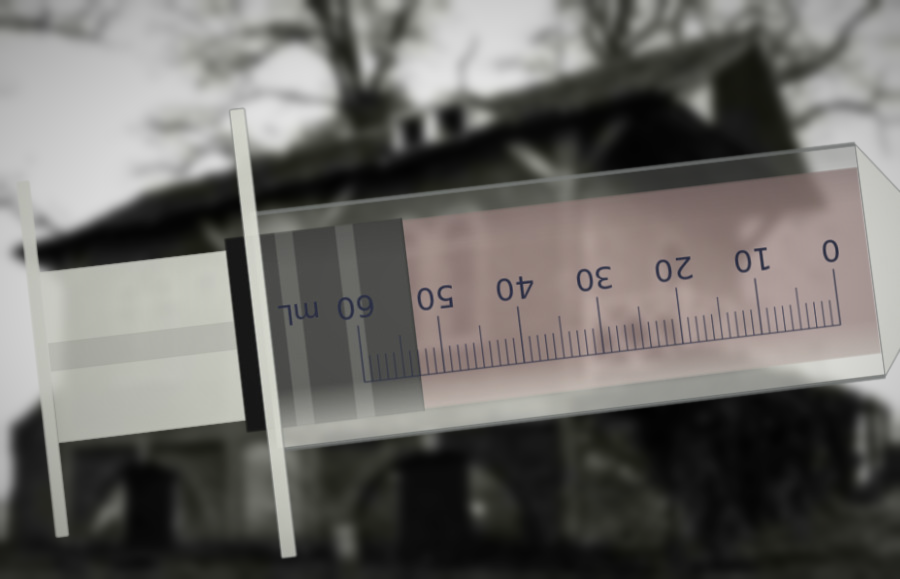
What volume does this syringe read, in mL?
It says 53 mL
